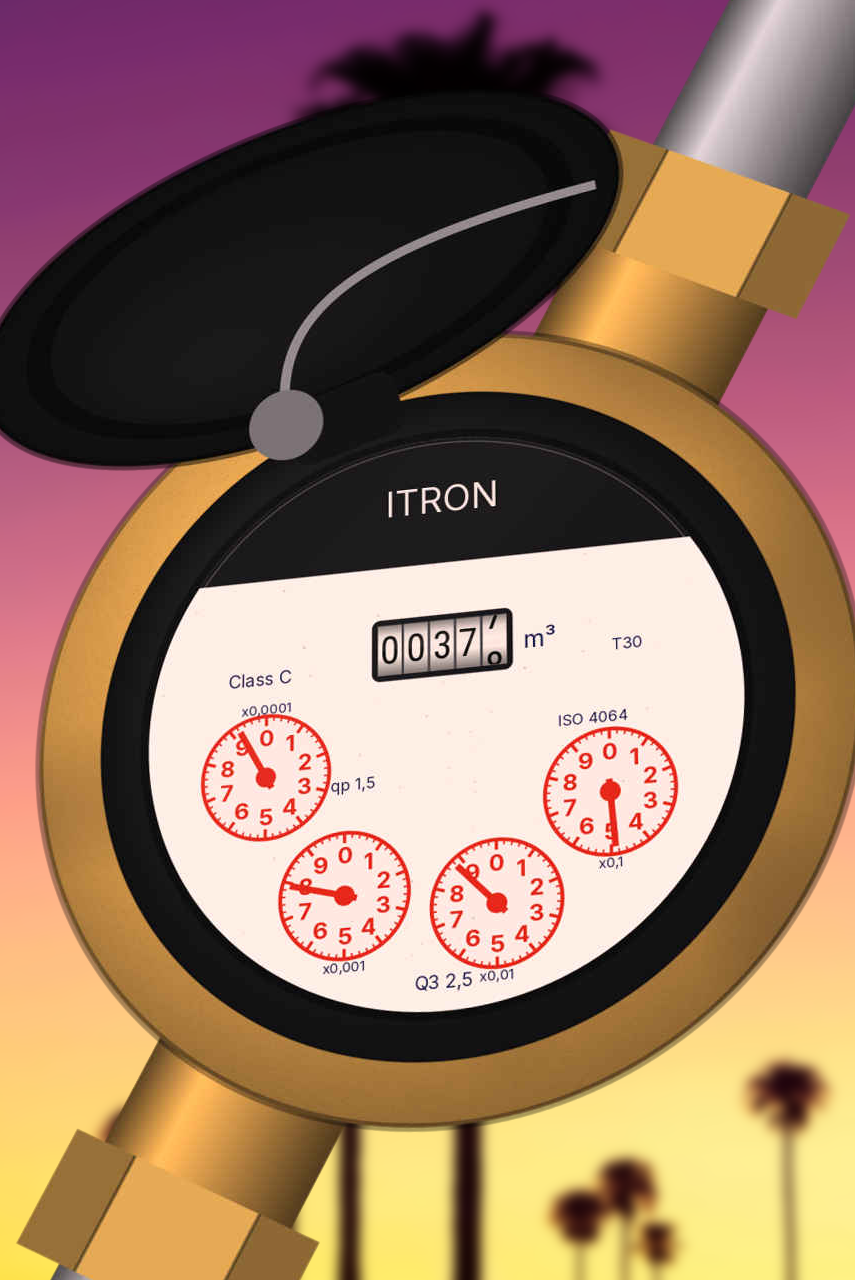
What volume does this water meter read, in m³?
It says 377.4879 m³
